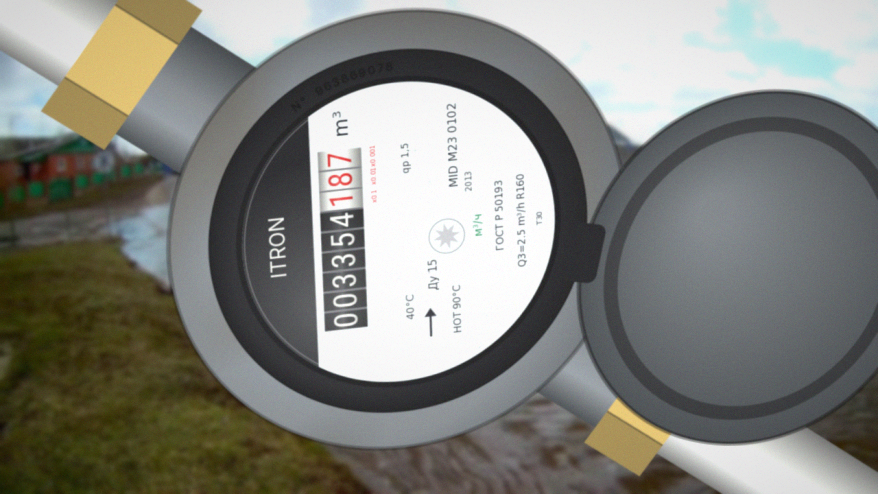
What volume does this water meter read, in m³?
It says 3354.187 m³
